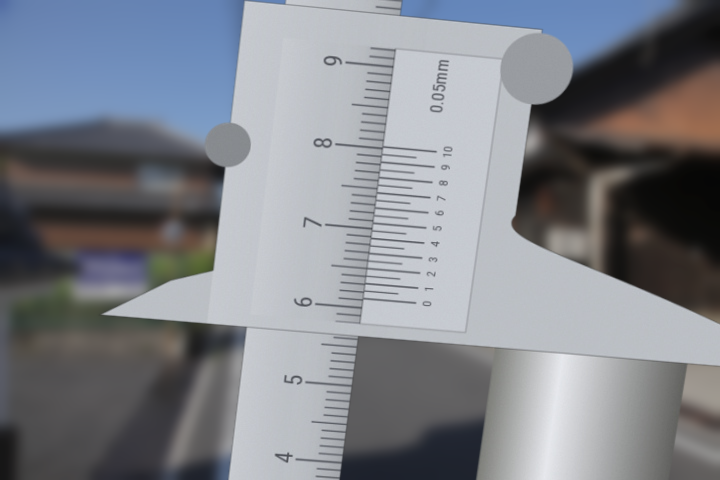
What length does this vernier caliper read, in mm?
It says 61.2 mm
